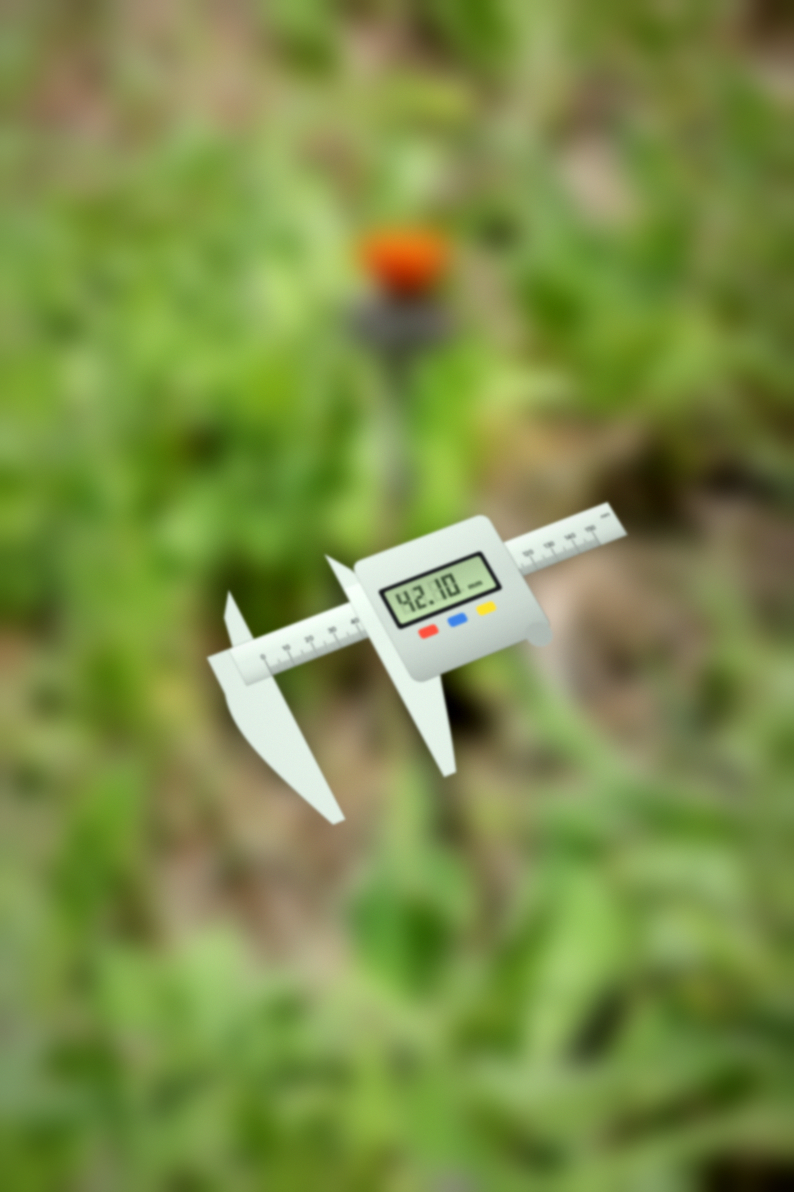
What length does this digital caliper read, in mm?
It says 42.10 mm
